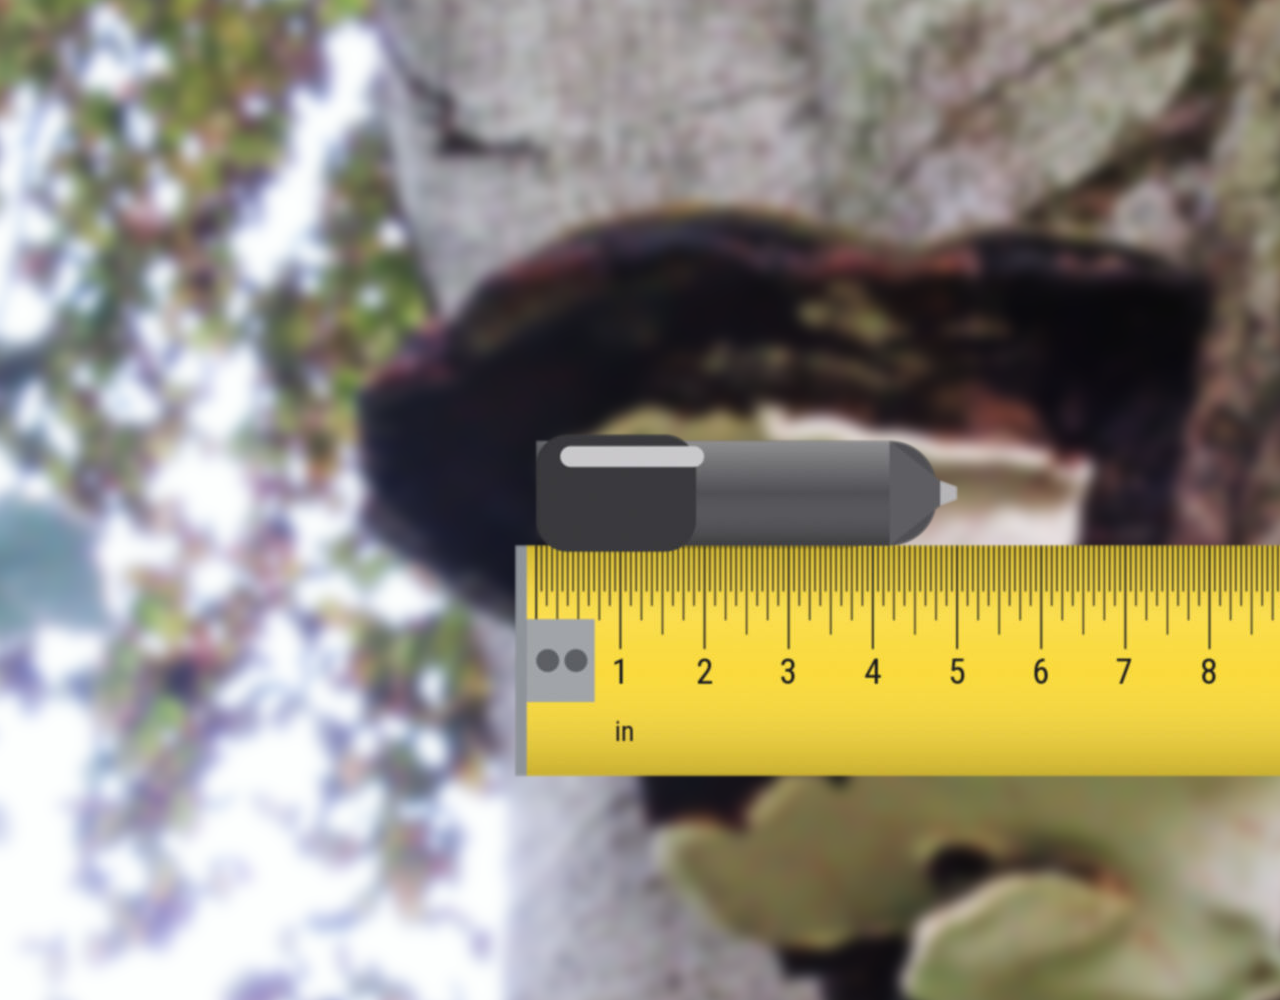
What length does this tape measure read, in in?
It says 5 in
